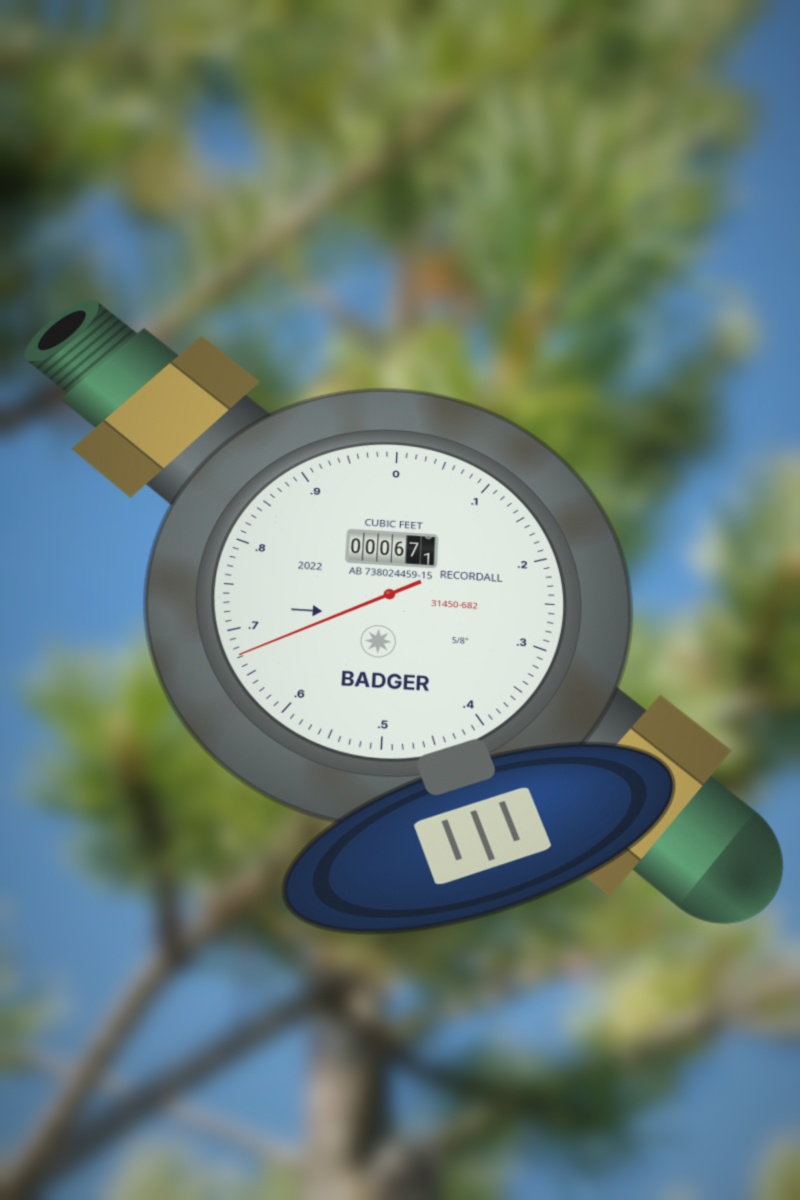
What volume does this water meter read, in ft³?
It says 670.67 ft³
